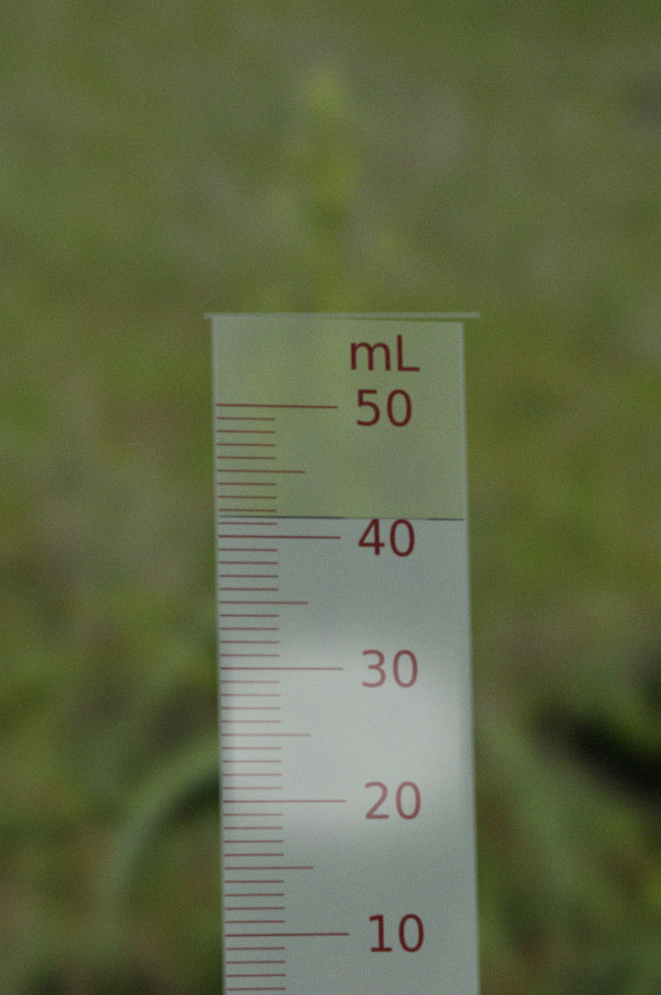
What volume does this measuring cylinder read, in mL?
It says 41.5 mL
